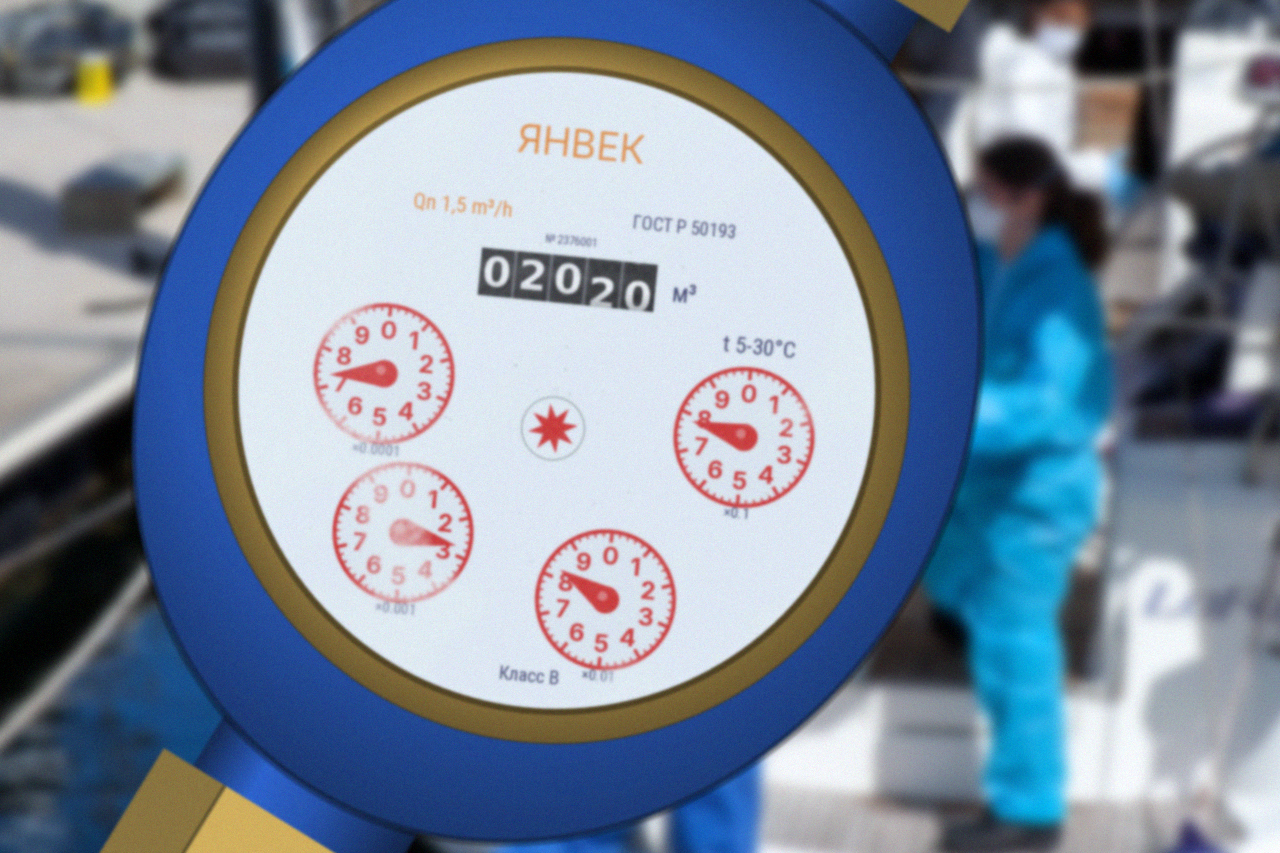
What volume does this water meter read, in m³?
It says 2019.7827 m³
